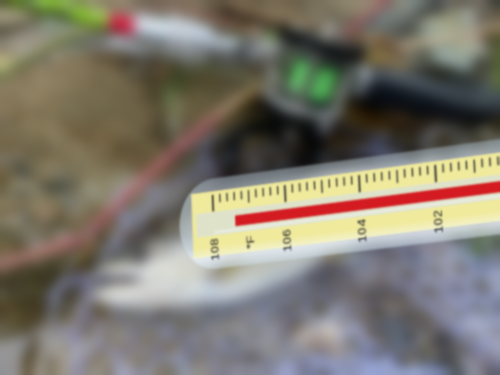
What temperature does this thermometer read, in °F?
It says 107.4 °F
